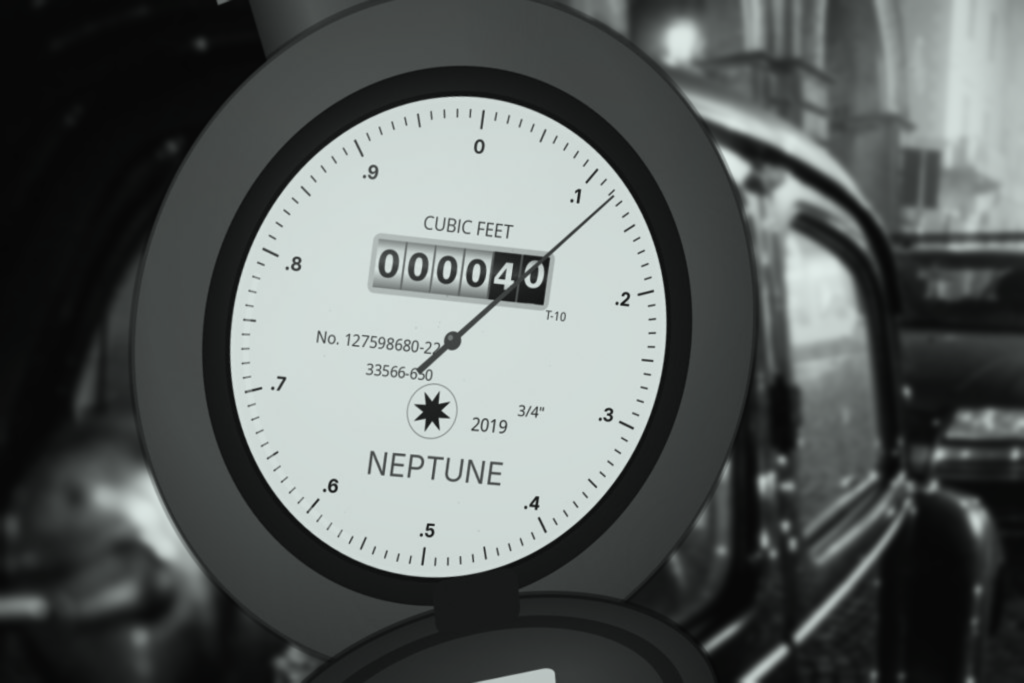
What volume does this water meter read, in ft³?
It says 40.12 ft³
